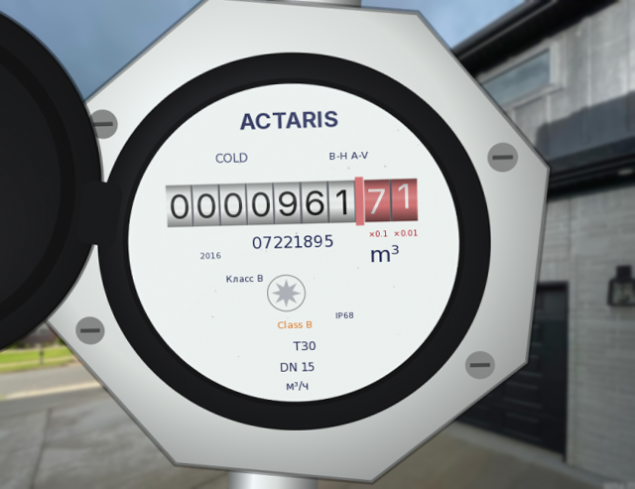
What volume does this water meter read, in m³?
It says 961.71 m³
